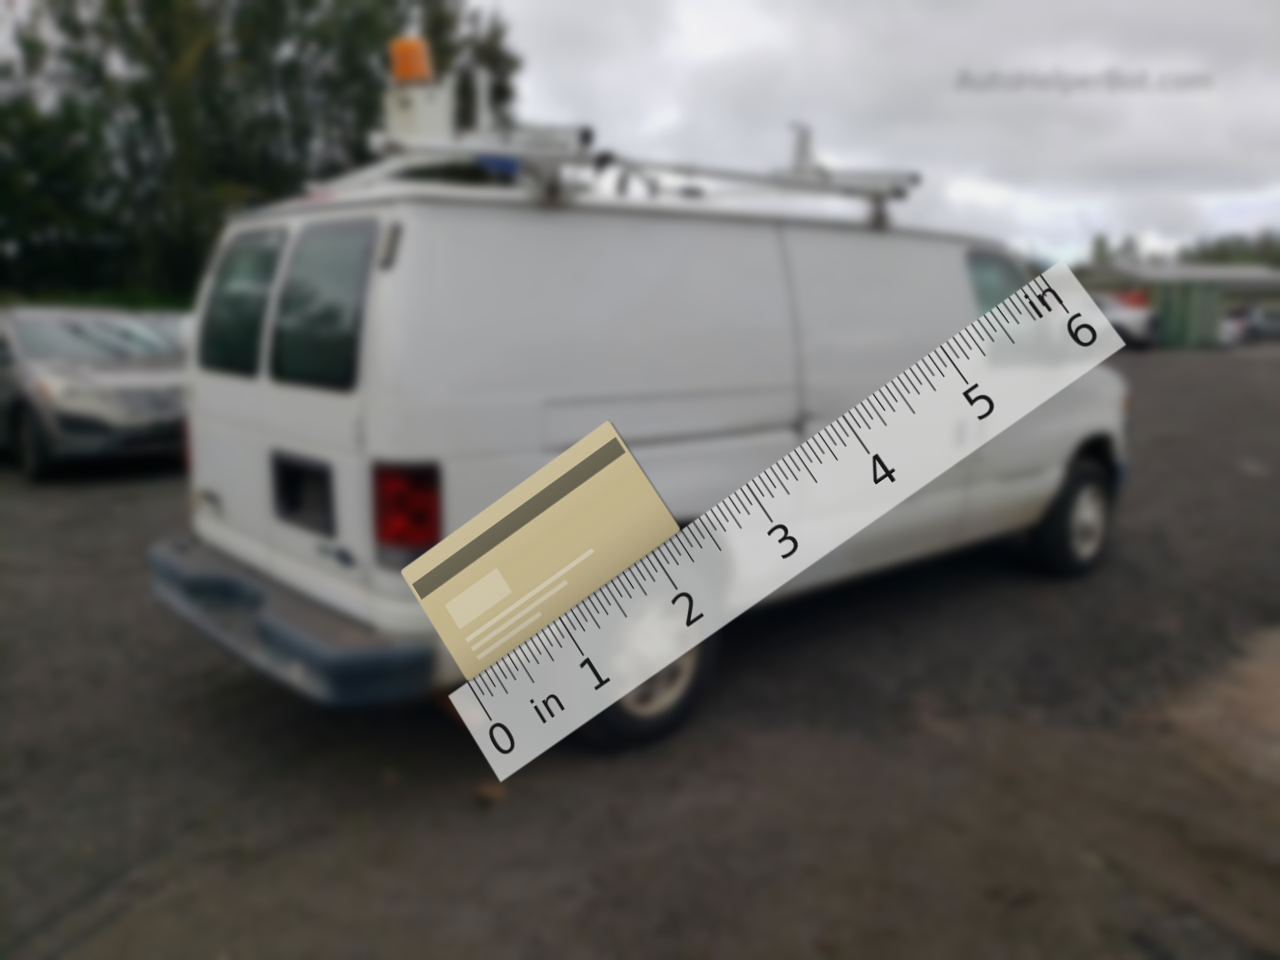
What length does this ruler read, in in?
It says 2.3125 in
